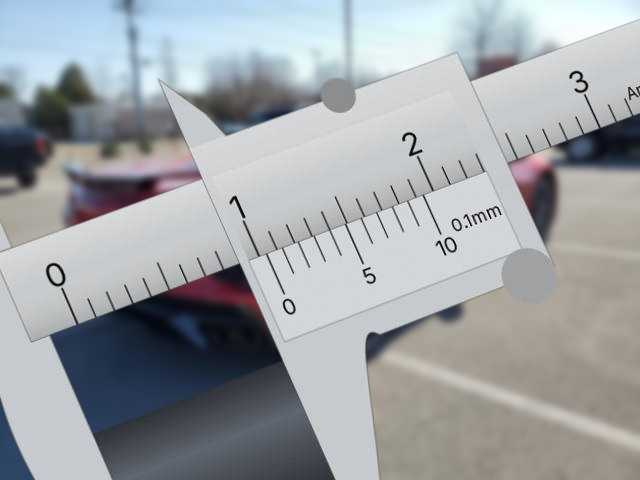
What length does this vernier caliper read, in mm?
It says 10.4 mm
